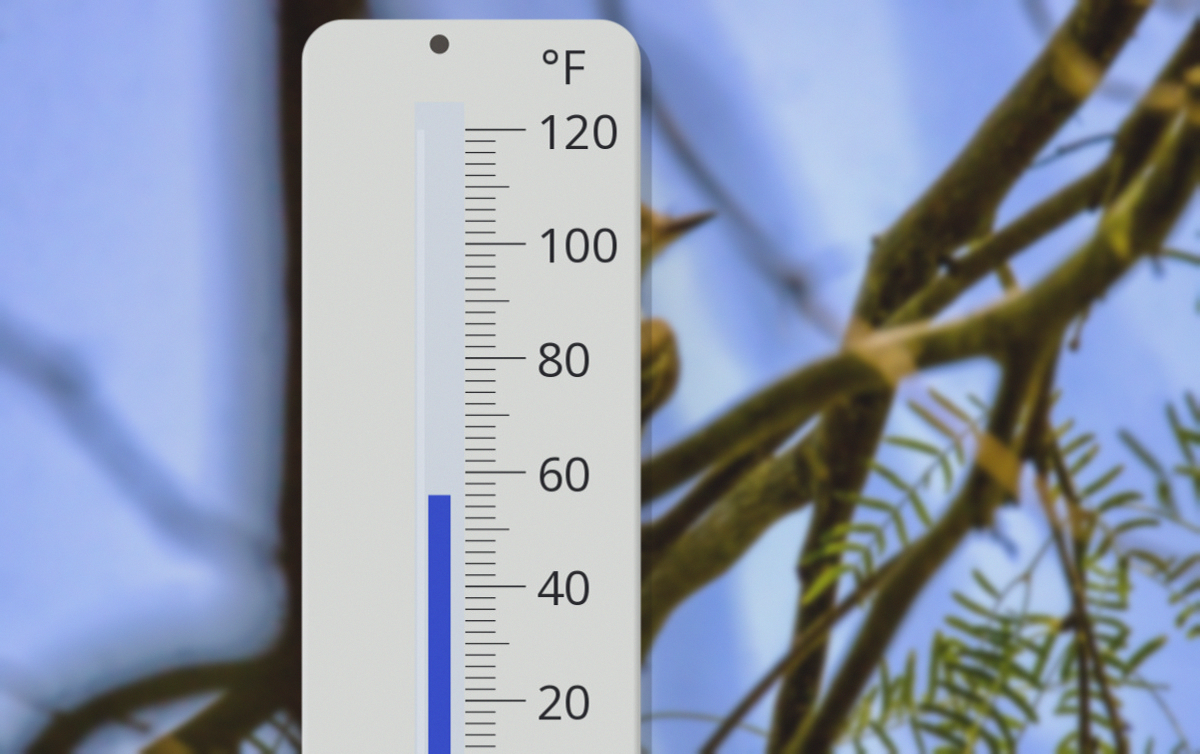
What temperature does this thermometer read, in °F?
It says 56 °F
